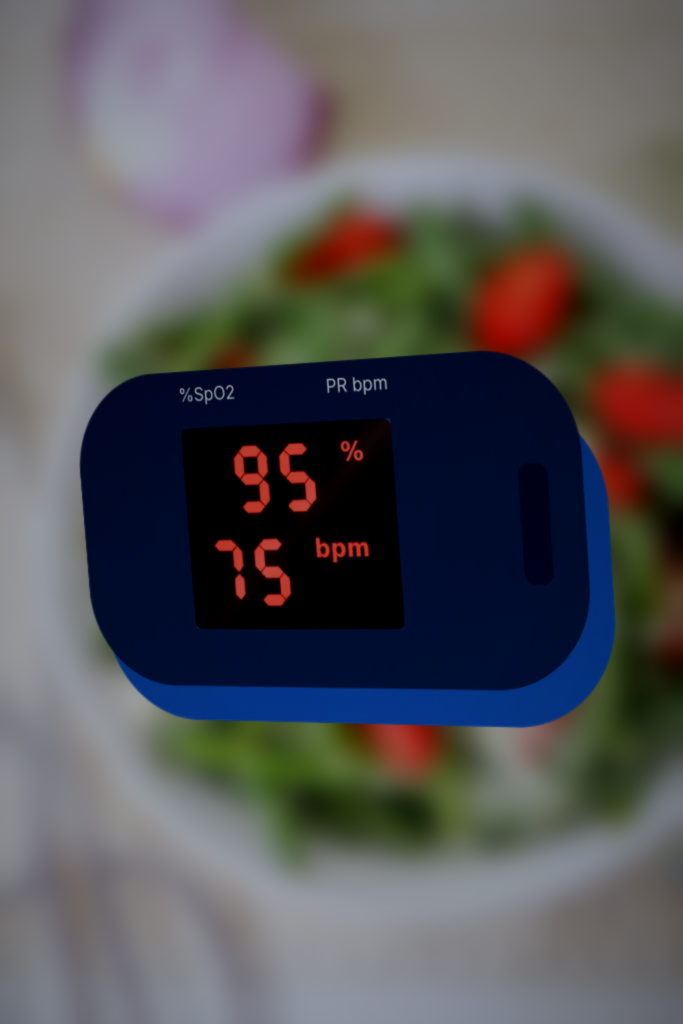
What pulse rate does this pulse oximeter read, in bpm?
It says 75 bpm
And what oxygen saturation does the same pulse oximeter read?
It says 95 %
